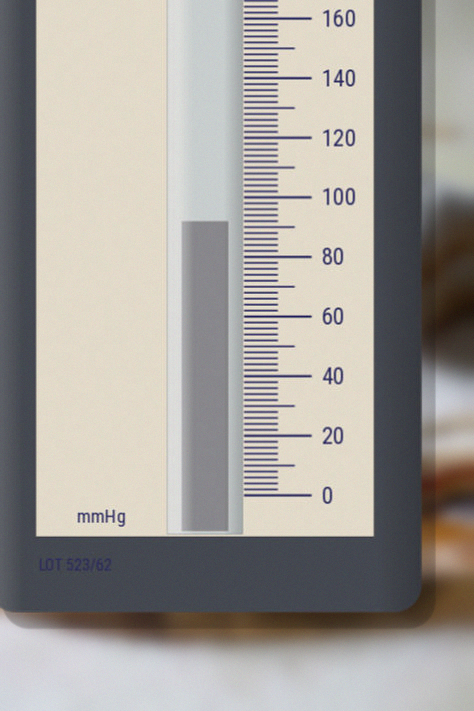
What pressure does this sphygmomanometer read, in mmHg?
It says 92 mmHg
